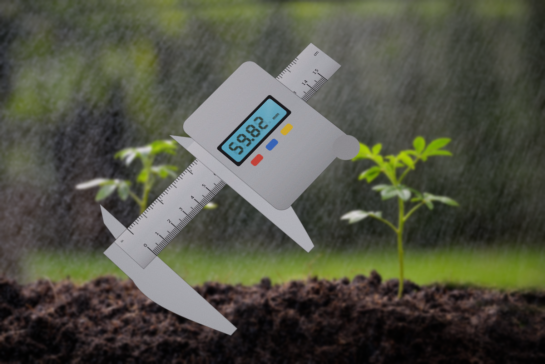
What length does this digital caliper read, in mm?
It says 59.82 mm
